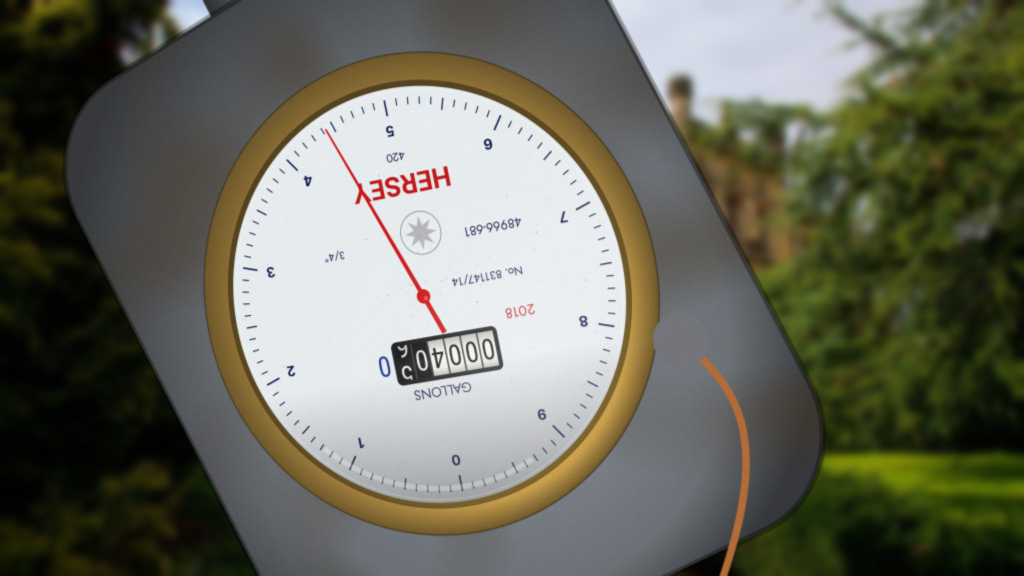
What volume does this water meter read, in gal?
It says 4054.4 gal
